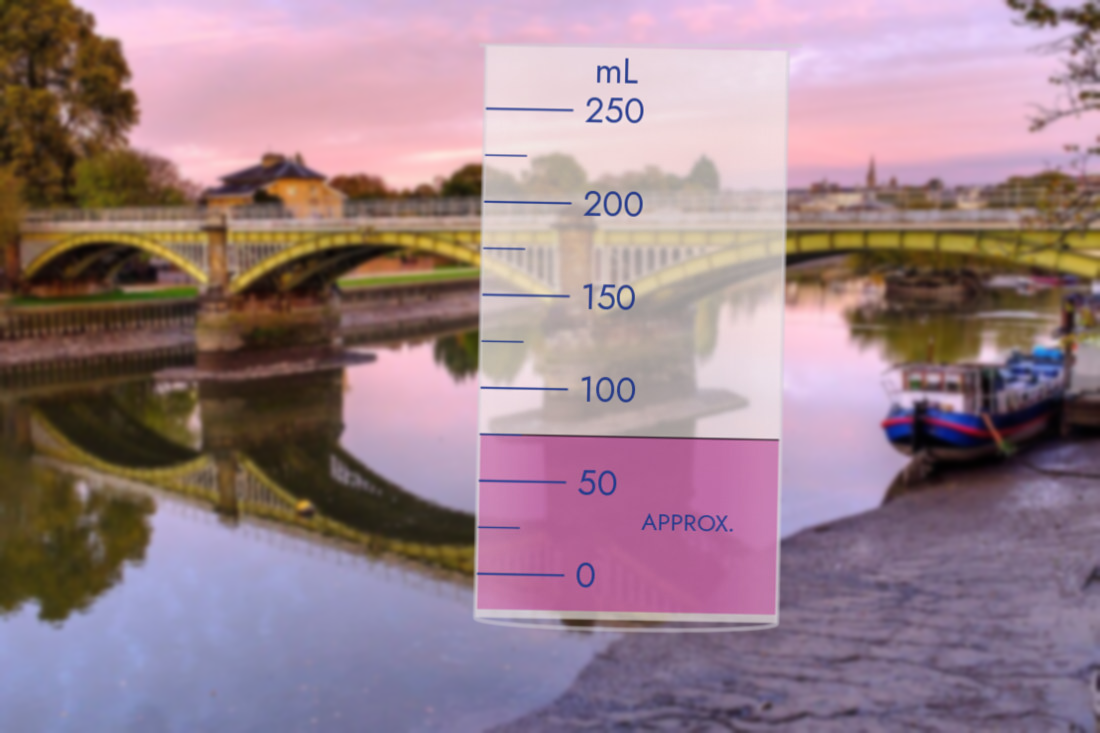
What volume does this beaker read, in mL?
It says 75 mL
